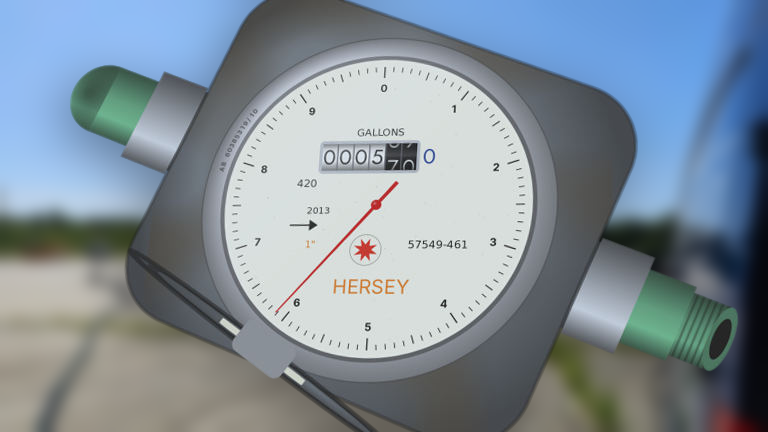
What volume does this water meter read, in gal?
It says 5696.1 gal
